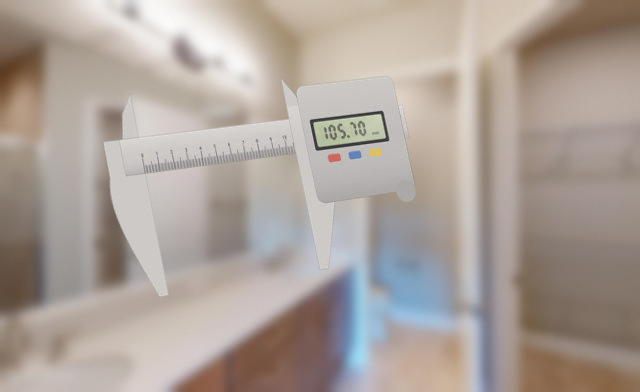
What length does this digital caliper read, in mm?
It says 105.70 mm
